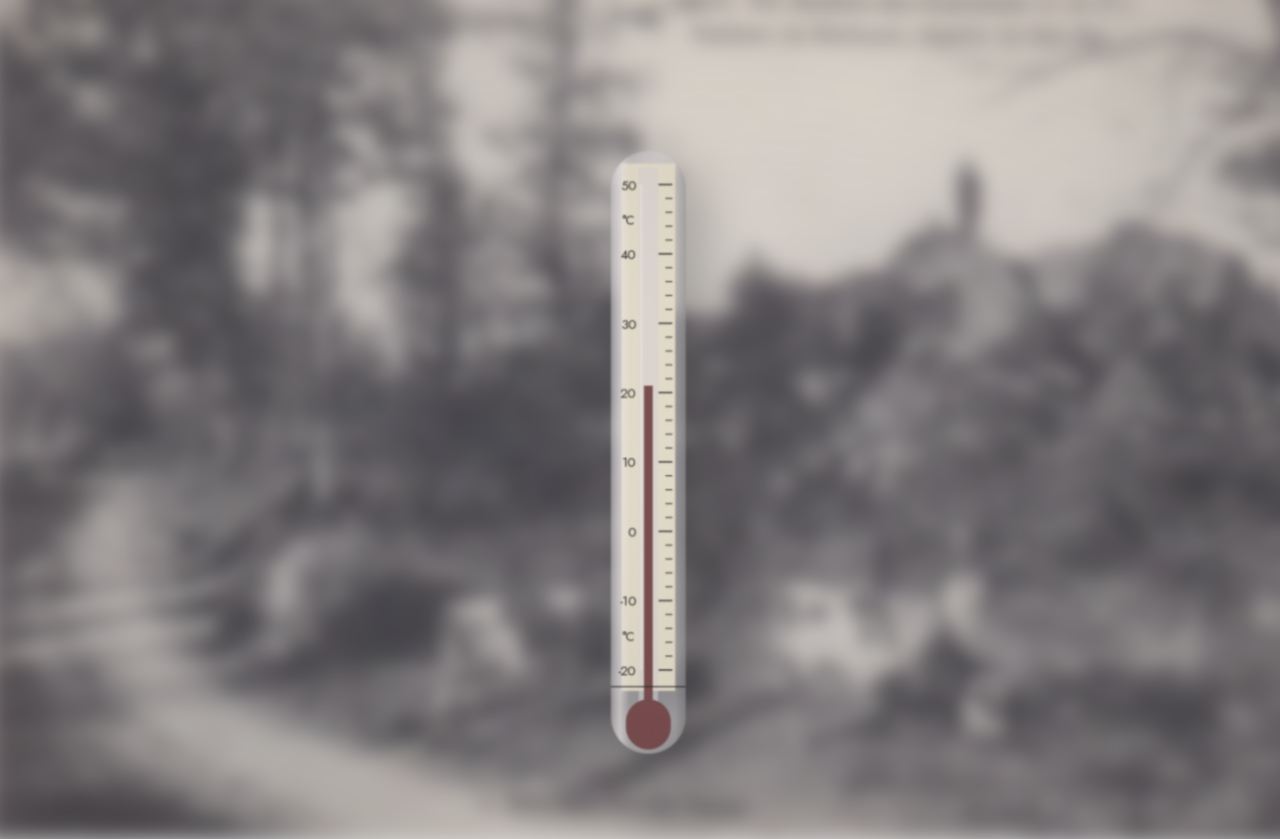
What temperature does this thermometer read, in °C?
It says 21 °C
